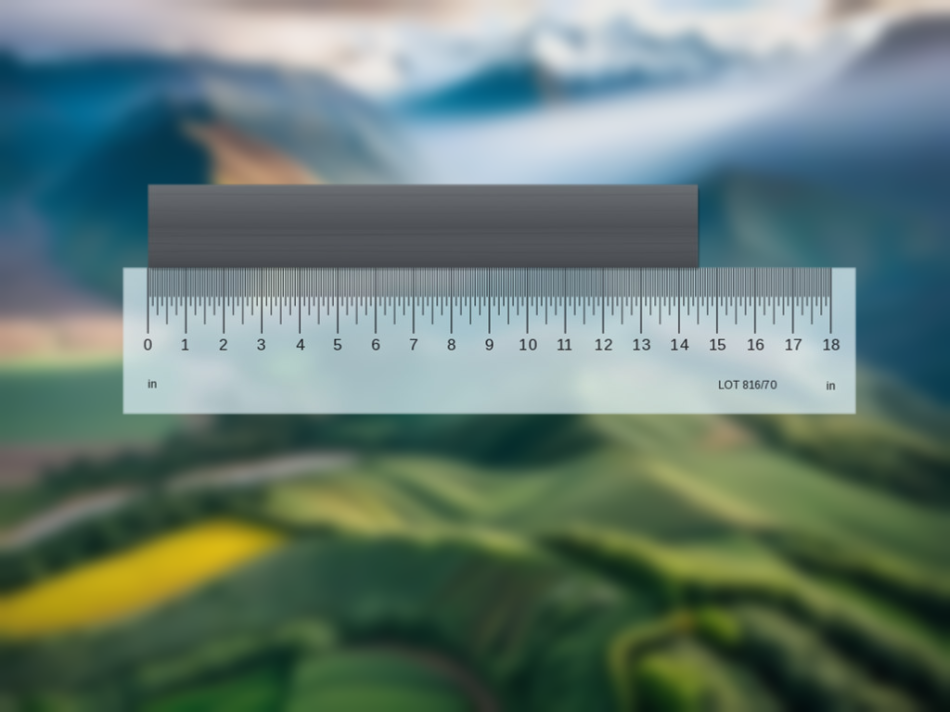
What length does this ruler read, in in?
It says 14.5 in
